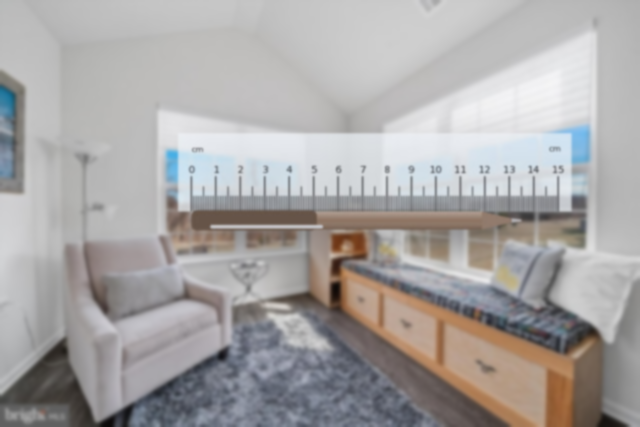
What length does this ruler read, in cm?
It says 13.5 cm
